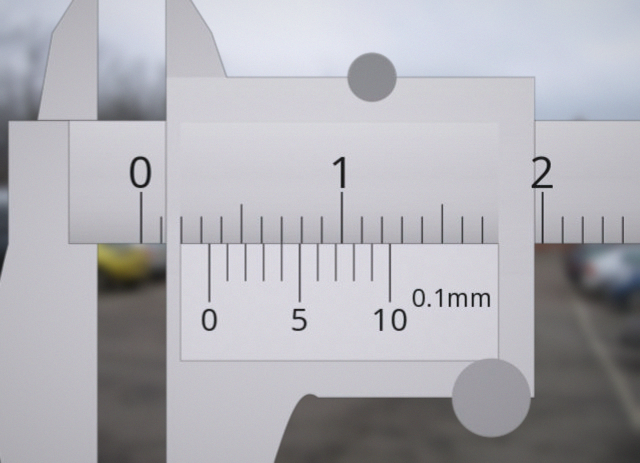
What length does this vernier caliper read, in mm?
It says 3.4 mm
